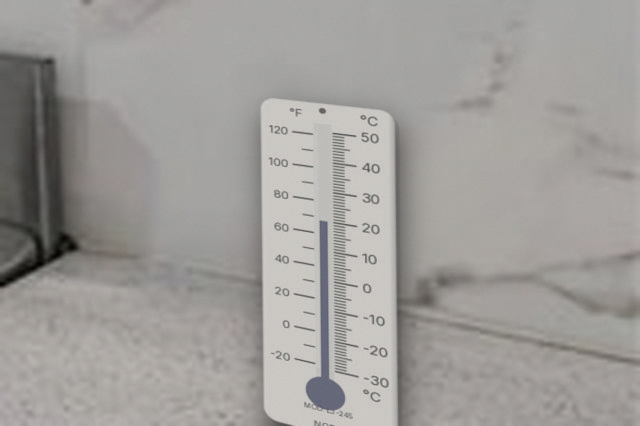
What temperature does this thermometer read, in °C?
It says 20 °C
